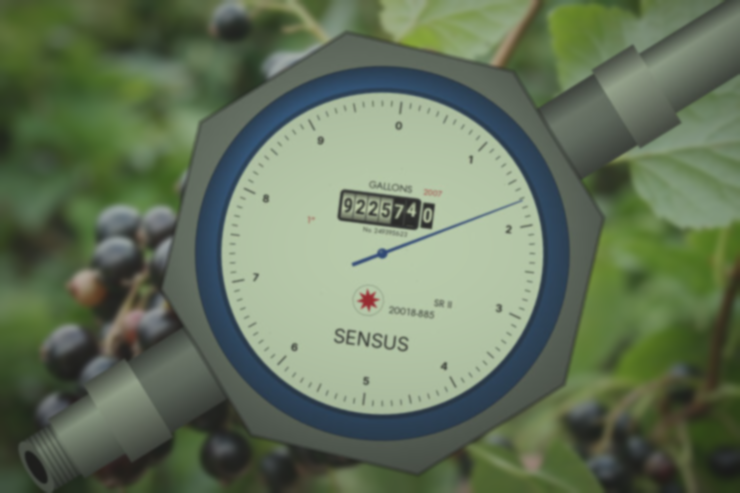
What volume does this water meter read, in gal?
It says 9225741.7 gal
